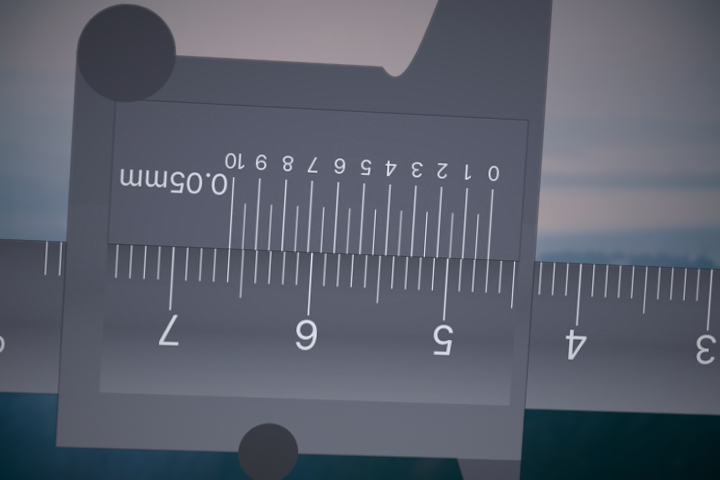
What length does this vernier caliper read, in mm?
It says 47.0 mm
